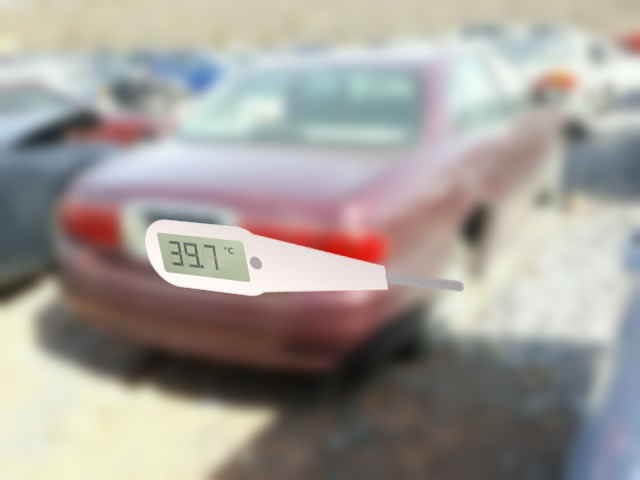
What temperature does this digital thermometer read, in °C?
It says 39.7 °C
